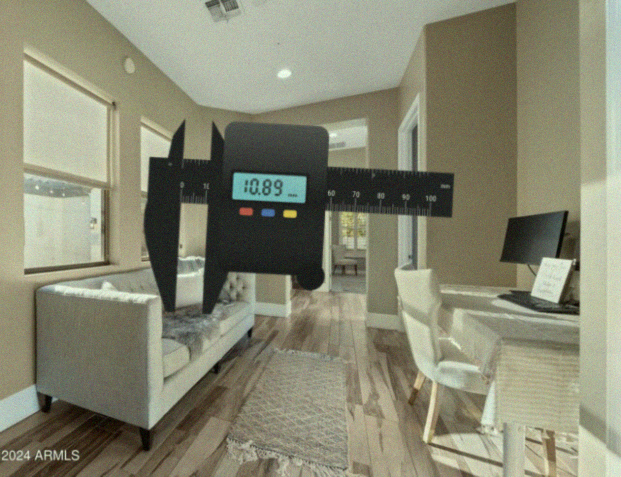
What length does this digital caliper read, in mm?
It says 10.89 mm
